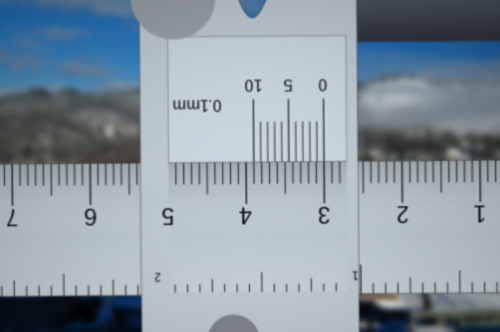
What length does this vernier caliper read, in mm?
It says 30.0 mm
